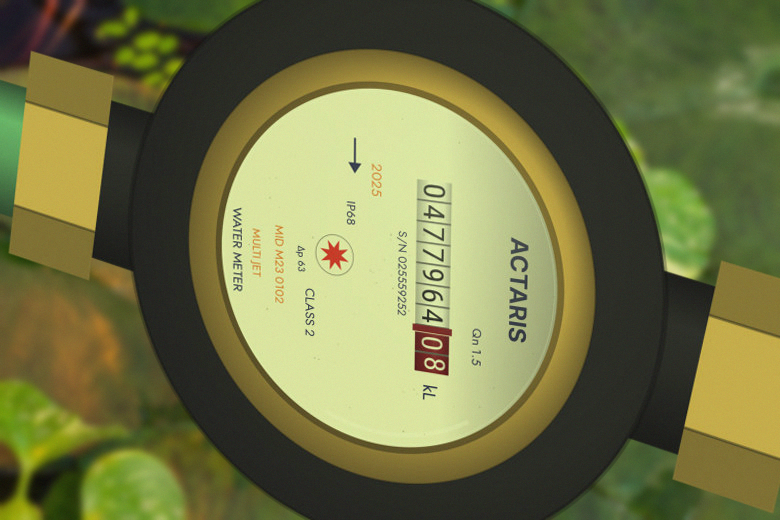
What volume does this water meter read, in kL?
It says 477964.08 kL
